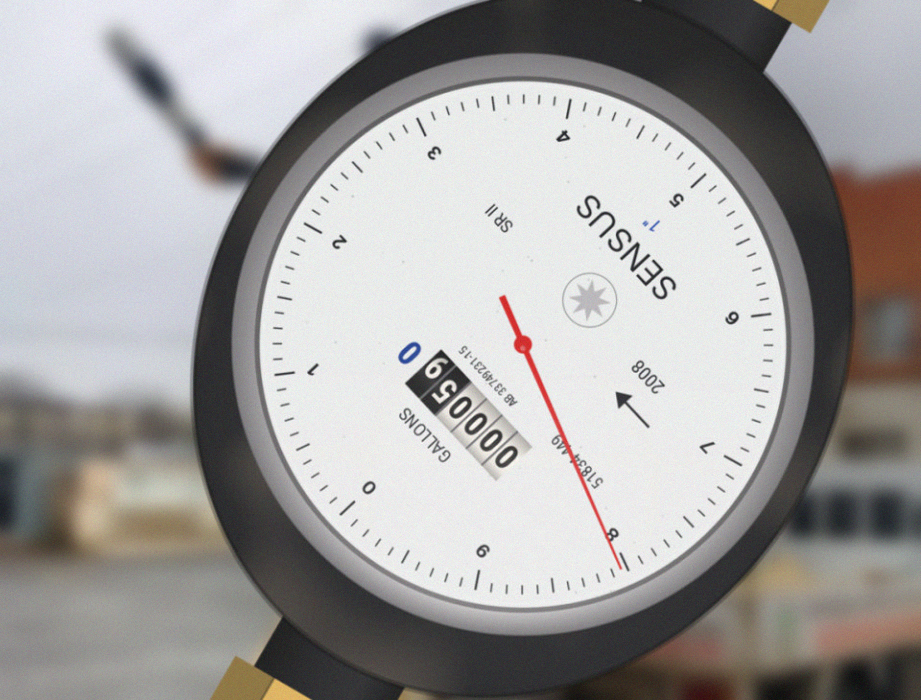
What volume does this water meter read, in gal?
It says 588.0 gal
